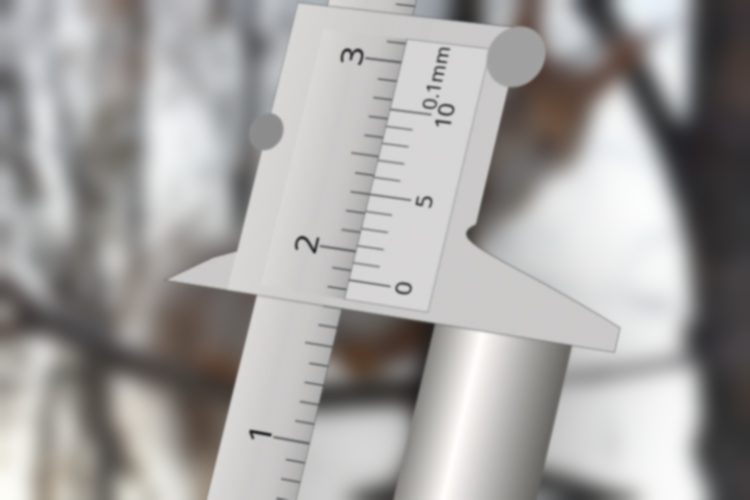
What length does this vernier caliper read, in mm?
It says 18.5 mm
